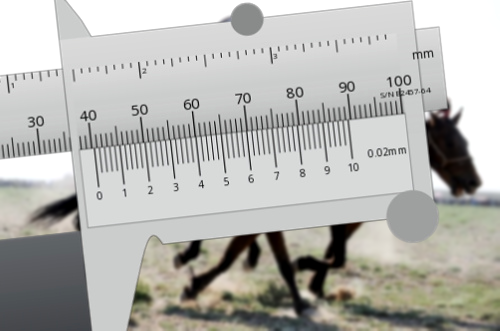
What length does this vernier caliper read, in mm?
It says 40.5 mm
